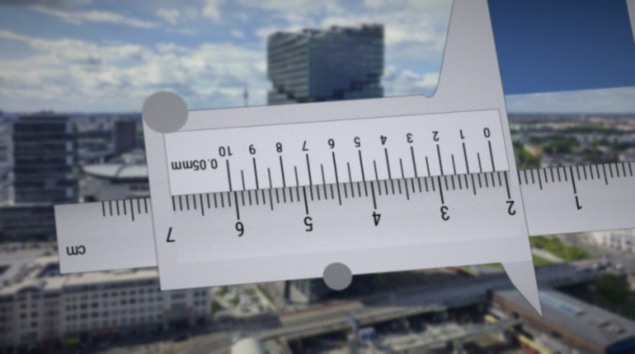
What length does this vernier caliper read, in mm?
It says 21.6 mm
